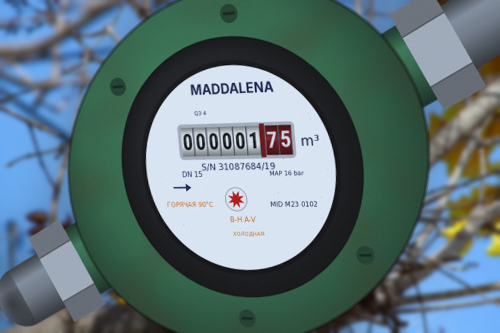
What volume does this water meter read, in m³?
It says 1.75 m³
